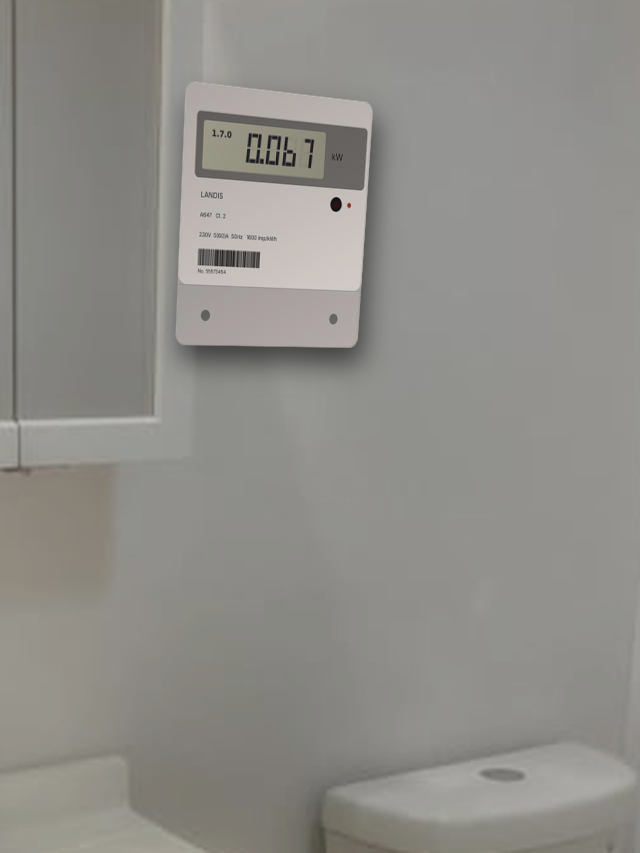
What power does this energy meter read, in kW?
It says 0.067 kW
